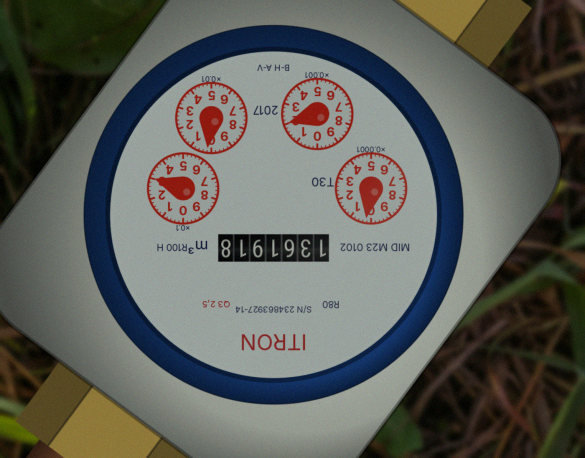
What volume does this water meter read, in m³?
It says 1361918.3020 m³
